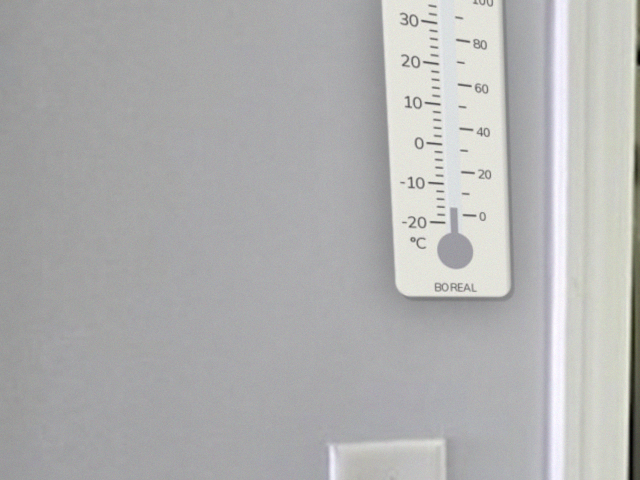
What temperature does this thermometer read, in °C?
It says -16 °C
